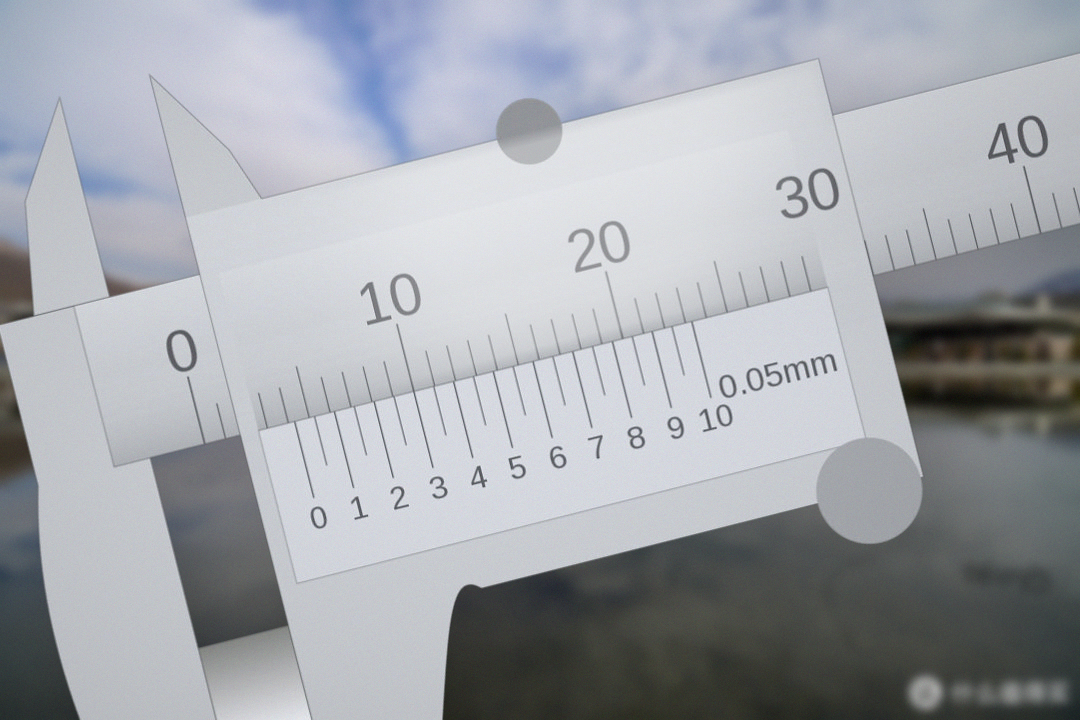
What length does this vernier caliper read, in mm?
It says 4.3 mm
